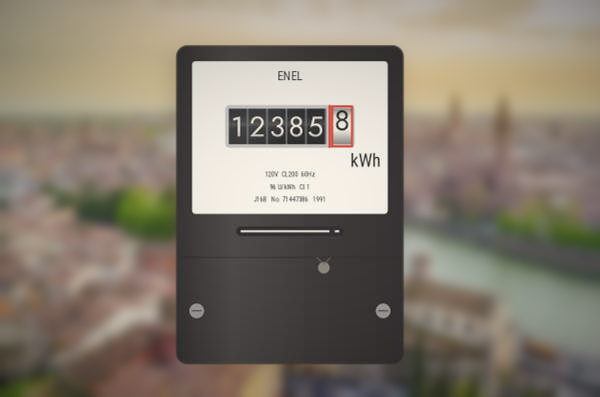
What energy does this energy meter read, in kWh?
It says 12385.8 kWh
